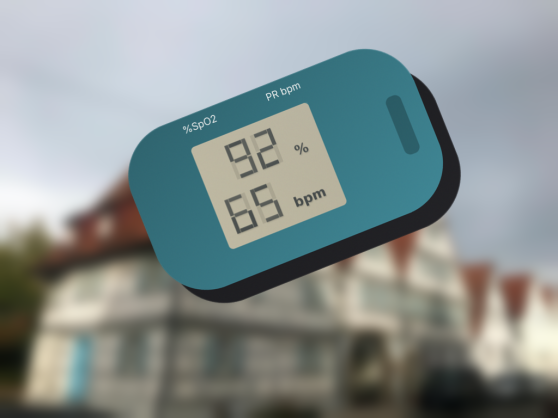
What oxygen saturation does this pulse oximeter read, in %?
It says 92 %
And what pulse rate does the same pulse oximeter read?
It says 65 bpm
